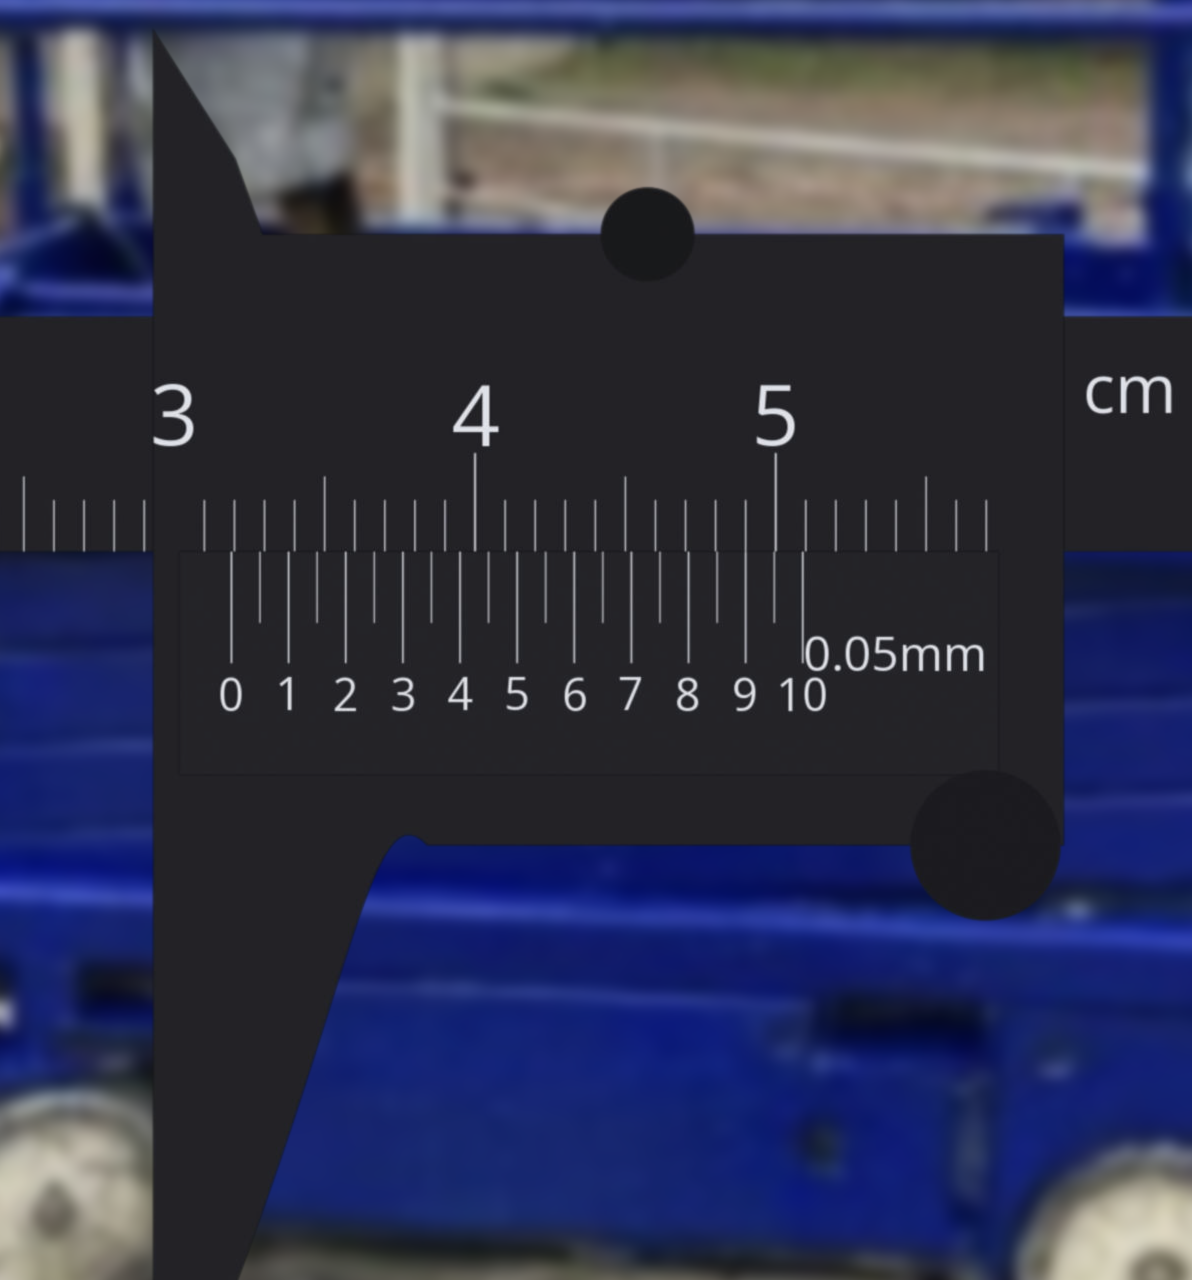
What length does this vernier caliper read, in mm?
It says 31.90 mm
